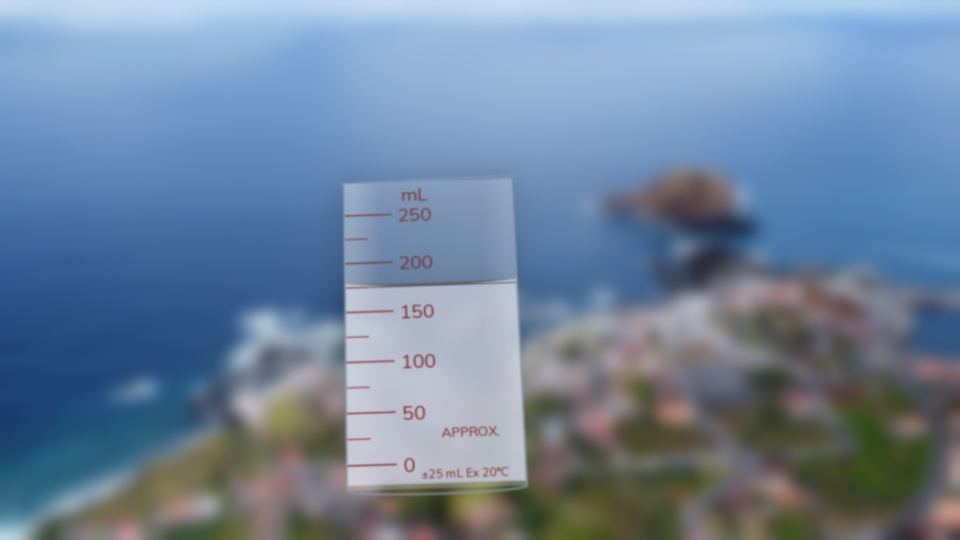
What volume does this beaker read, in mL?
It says 175 mL
